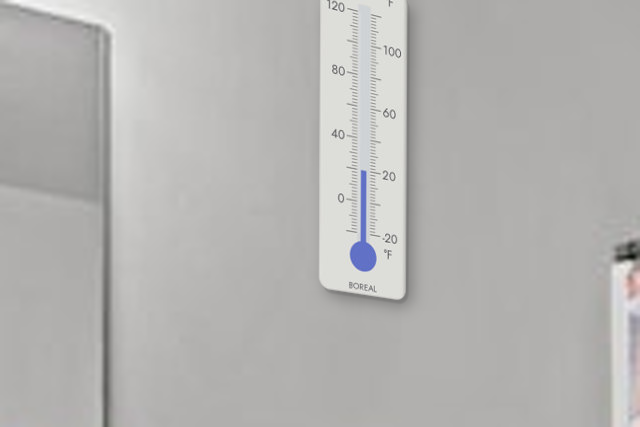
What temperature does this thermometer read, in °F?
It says 20 °F
